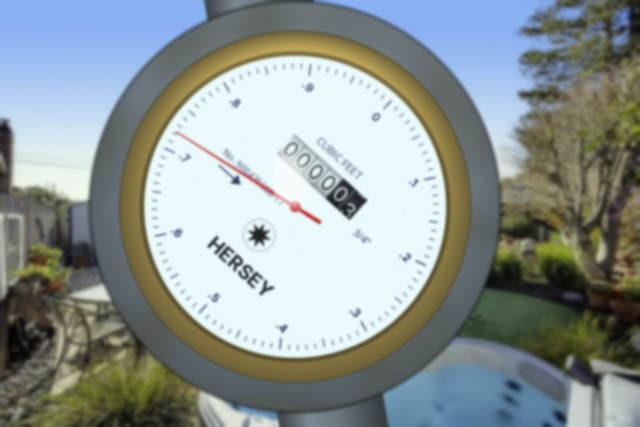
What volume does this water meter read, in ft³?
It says 2.72 ft³
